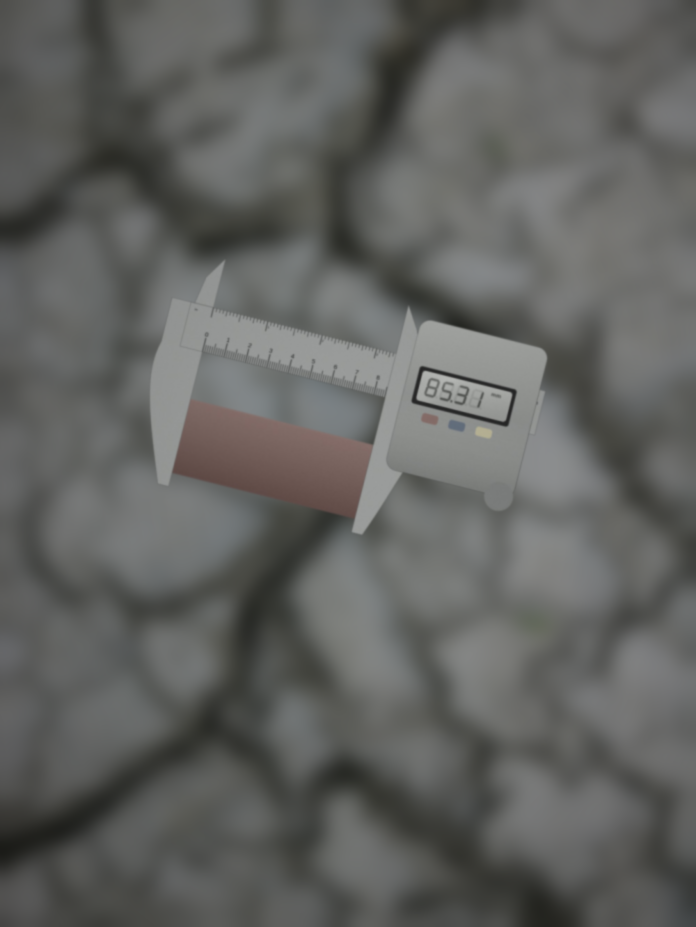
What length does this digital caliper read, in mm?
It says 85.31 mm
